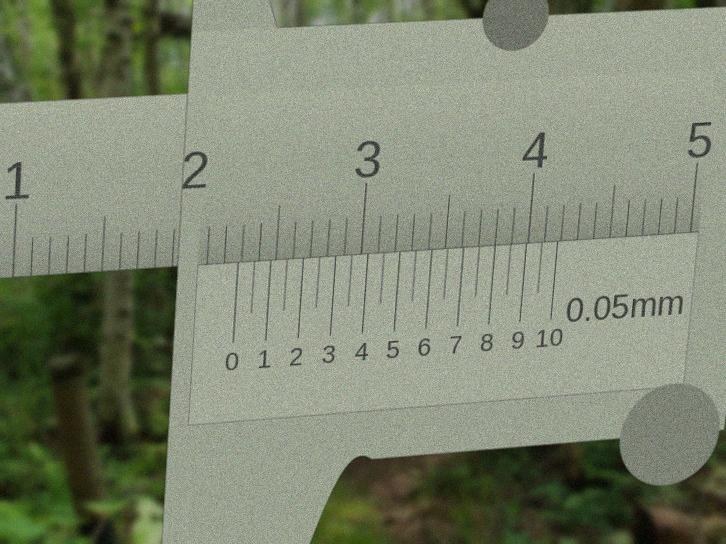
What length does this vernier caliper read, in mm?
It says 22.8 mm
